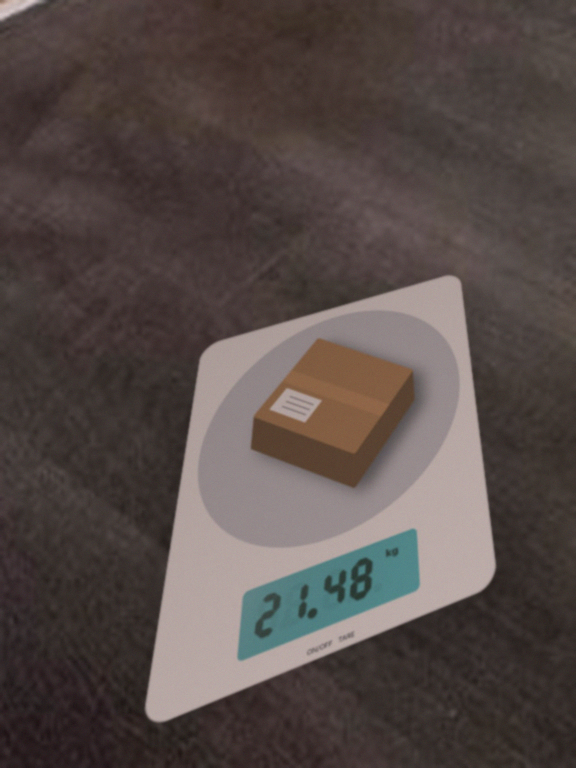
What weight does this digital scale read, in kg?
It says 21.48 kg
